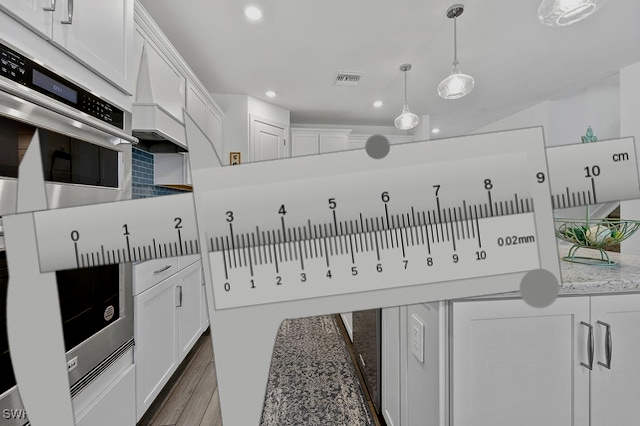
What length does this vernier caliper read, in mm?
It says 28.0 mm
